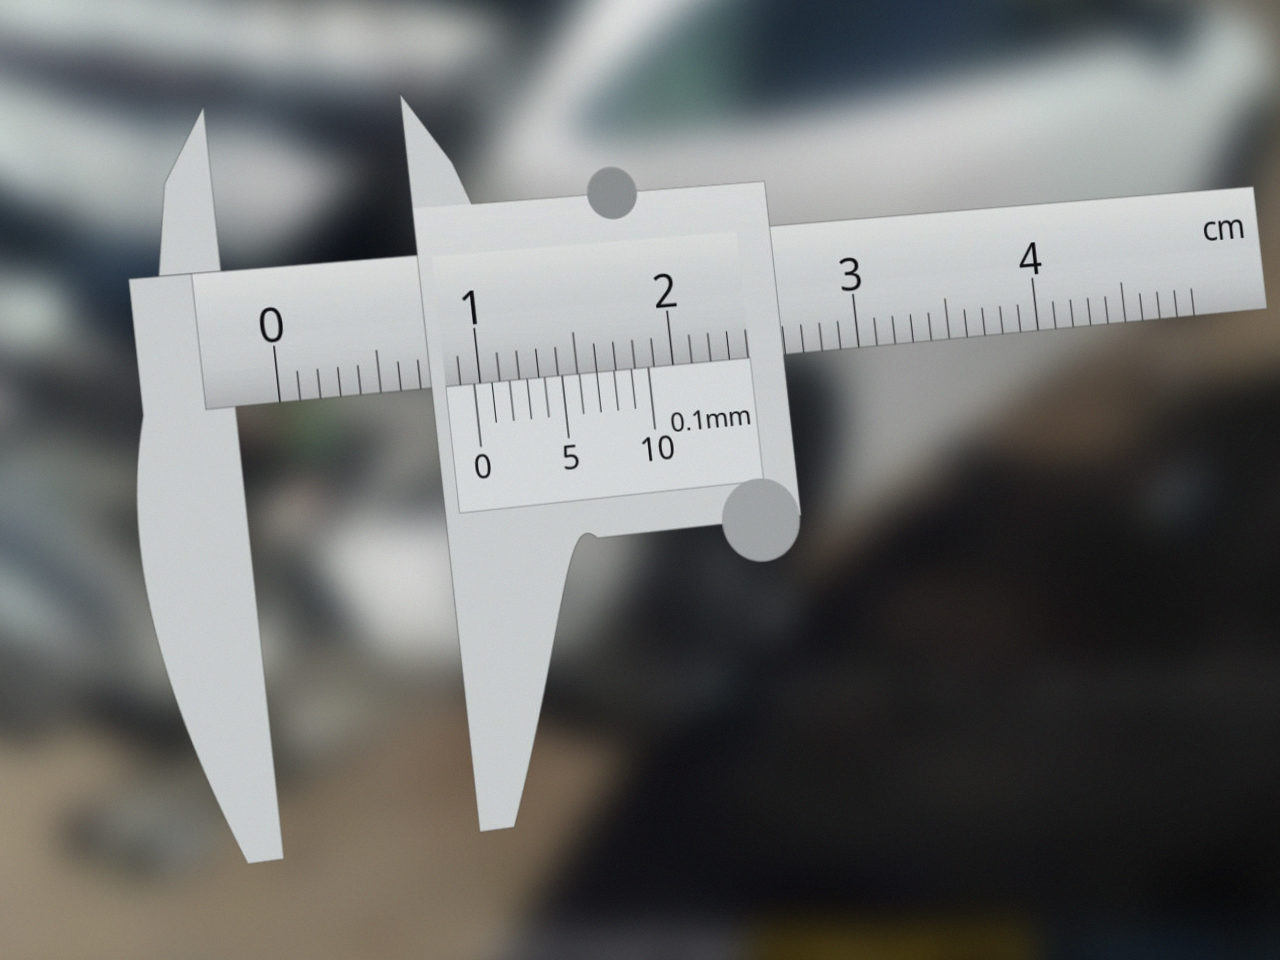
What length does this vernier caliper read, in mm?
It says 9.7 mm
